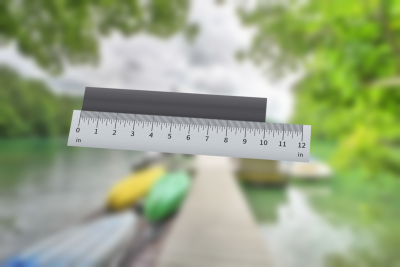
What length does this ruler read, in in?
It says 10 in
